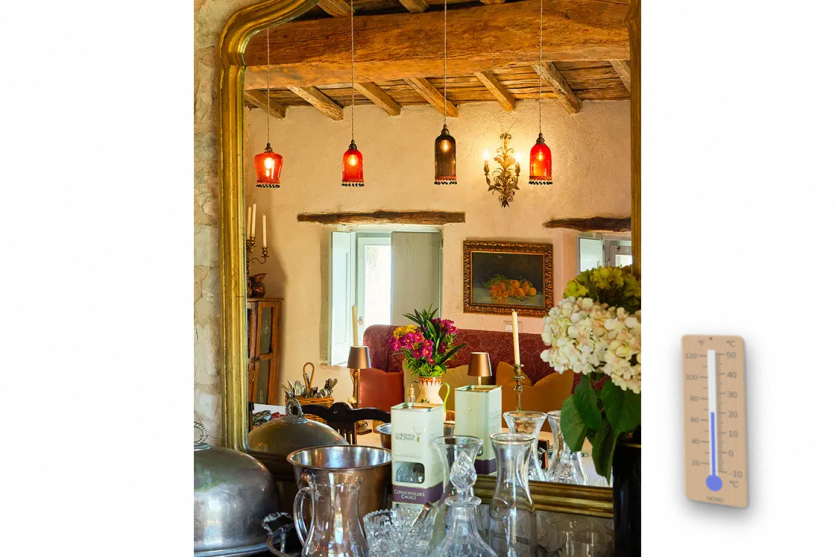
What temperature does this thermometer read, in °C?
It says 20 °C
